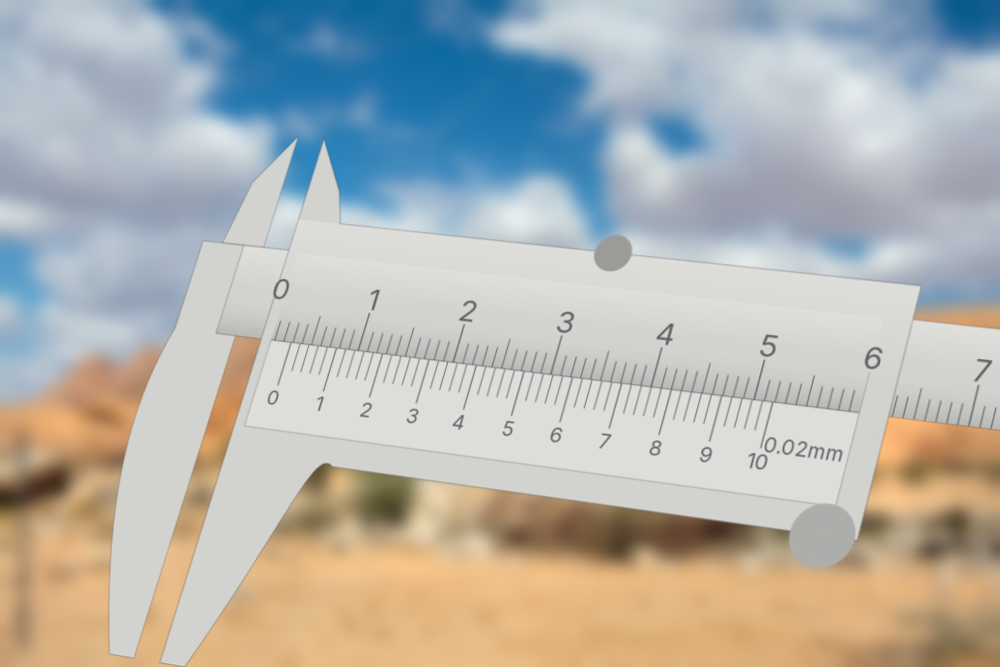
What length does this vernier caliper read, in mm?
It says 2.8 mm
